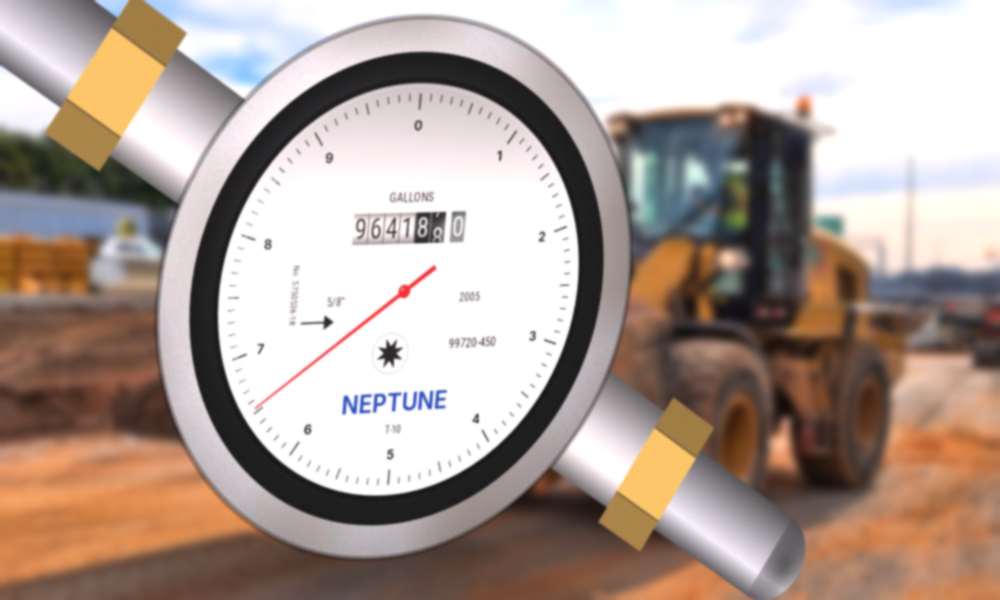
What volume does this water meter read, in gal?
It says 9641876.5 gal
